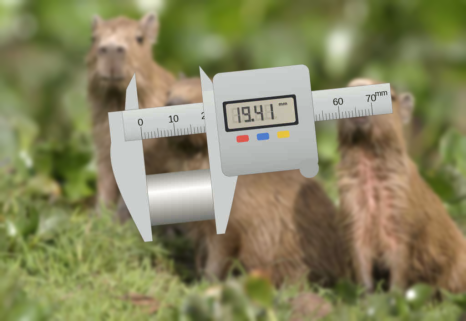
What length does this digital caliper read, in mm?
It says 19.41 mm
